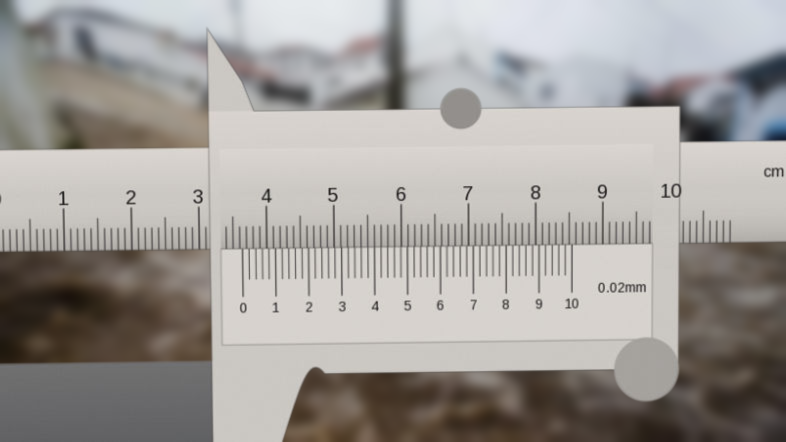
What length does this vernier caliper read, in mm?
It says 36.4 mm
